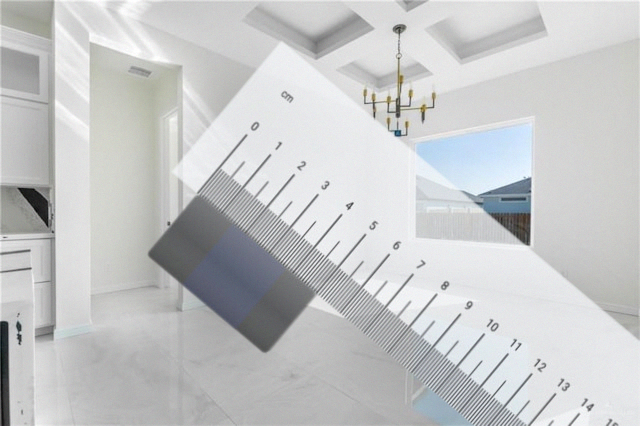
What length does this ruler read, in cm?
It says 5 cm
